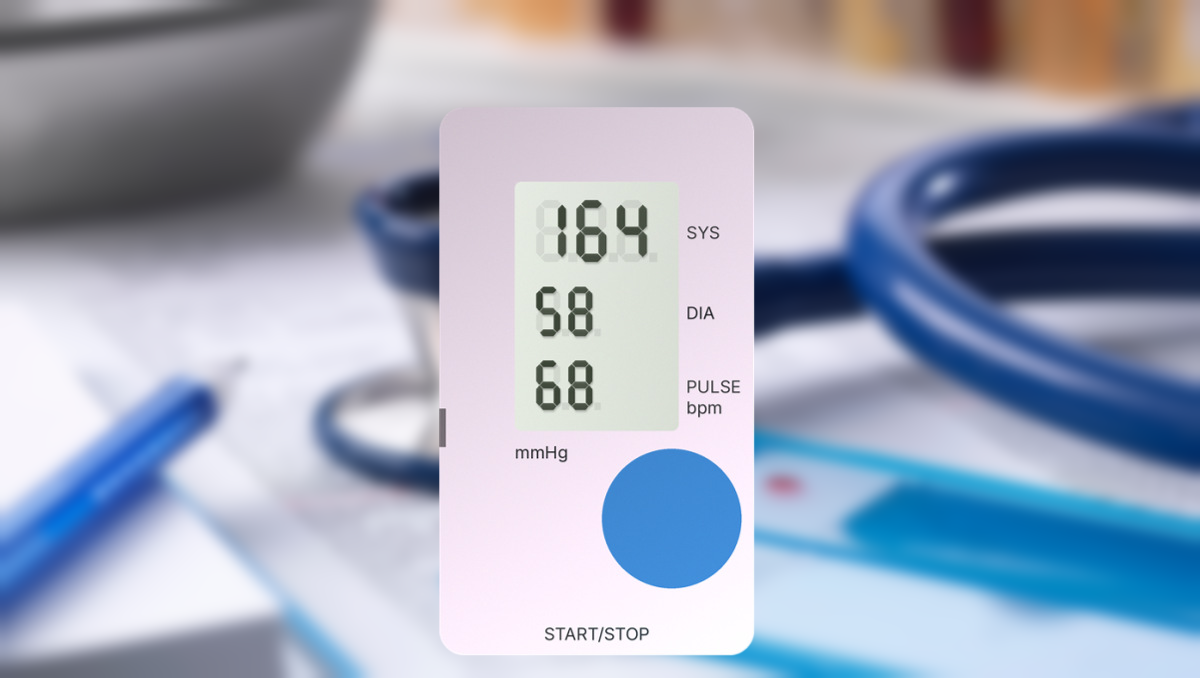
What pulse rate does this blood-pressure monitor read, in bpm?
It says 68 bpm
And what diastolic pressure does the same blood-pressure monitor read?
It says 58 mmHg
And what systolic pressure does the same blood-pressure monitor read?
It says 164 mmHg
